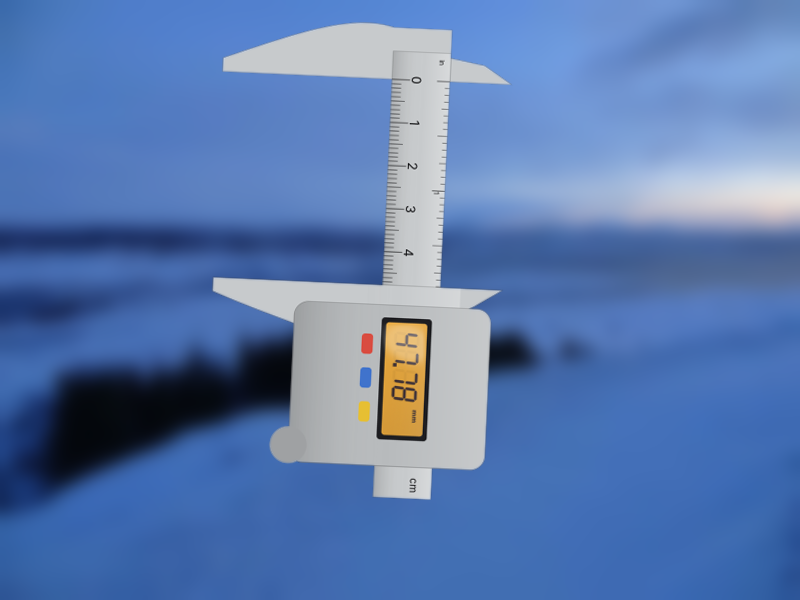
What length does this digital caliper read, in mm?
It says 47.78 mm
